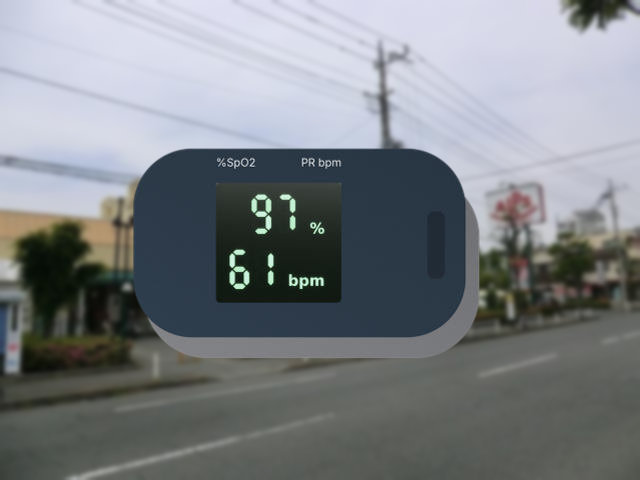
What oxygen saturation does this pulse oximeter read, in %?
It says 97 %
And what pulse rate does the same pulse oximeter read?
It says 61 bpm
